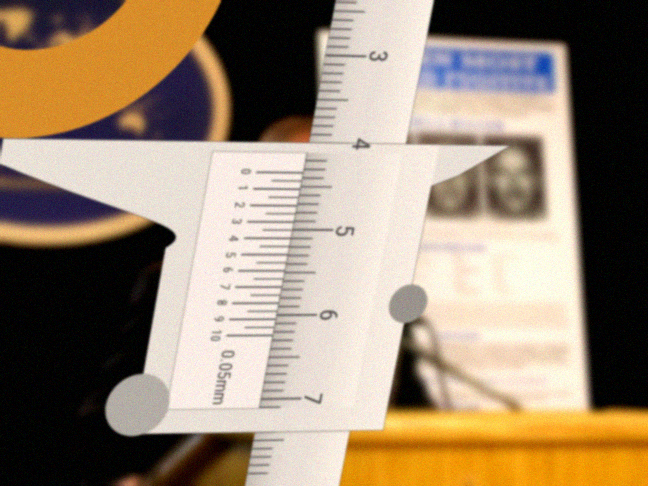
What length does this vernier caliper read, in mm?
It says 43.4 mm
